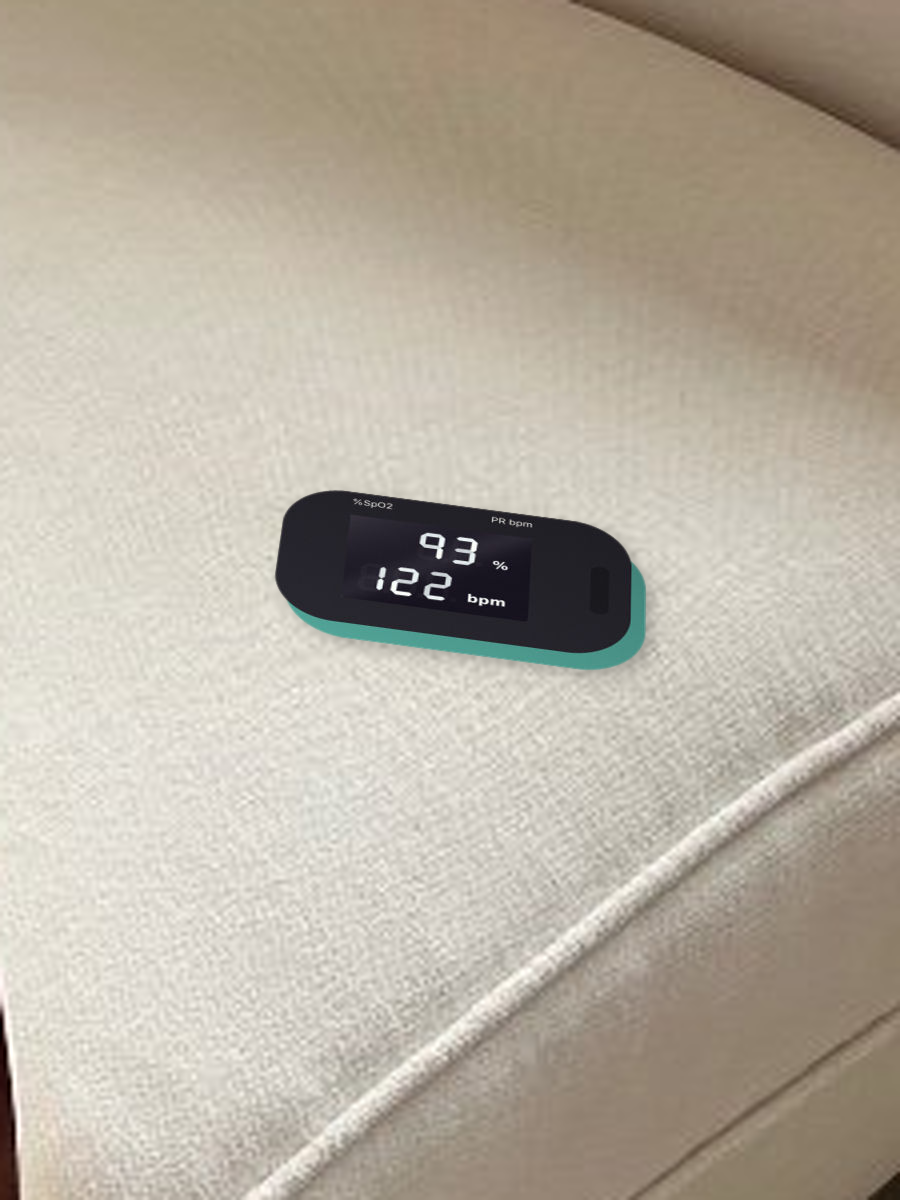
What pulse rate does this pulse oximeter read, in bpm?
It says 122 bpm
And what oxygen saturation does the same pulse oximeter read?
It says 93 %
